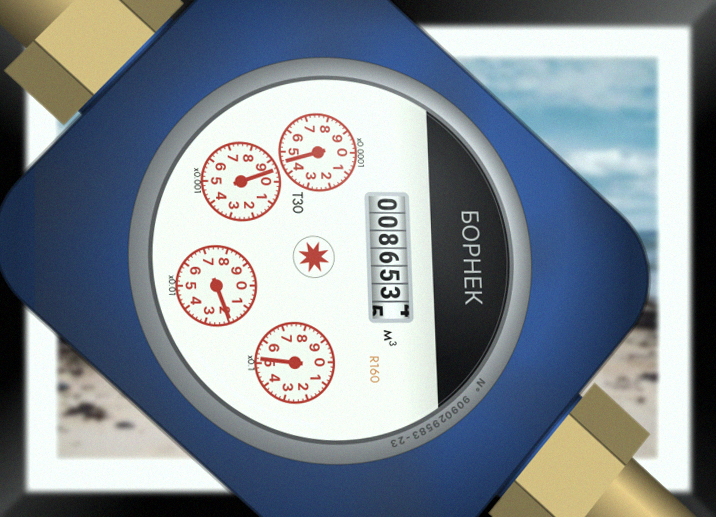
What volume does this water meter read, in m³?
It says 86534.5194 m³
